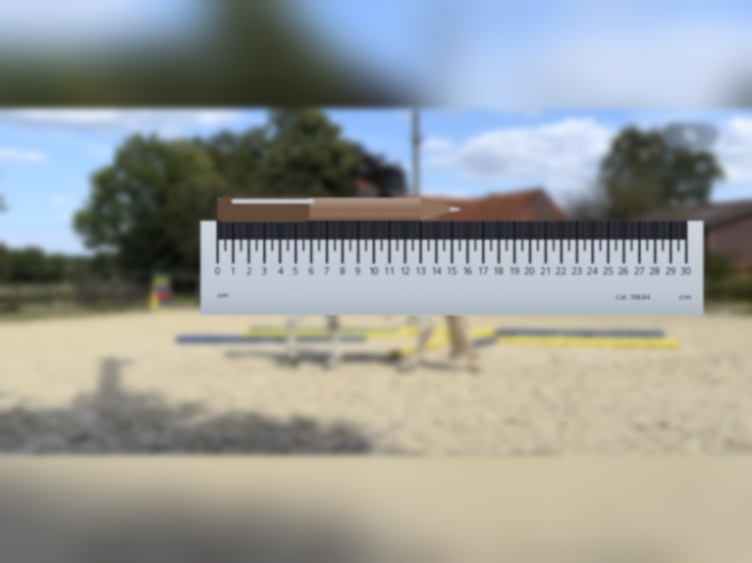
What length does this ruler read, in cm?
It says 15.5 cm
